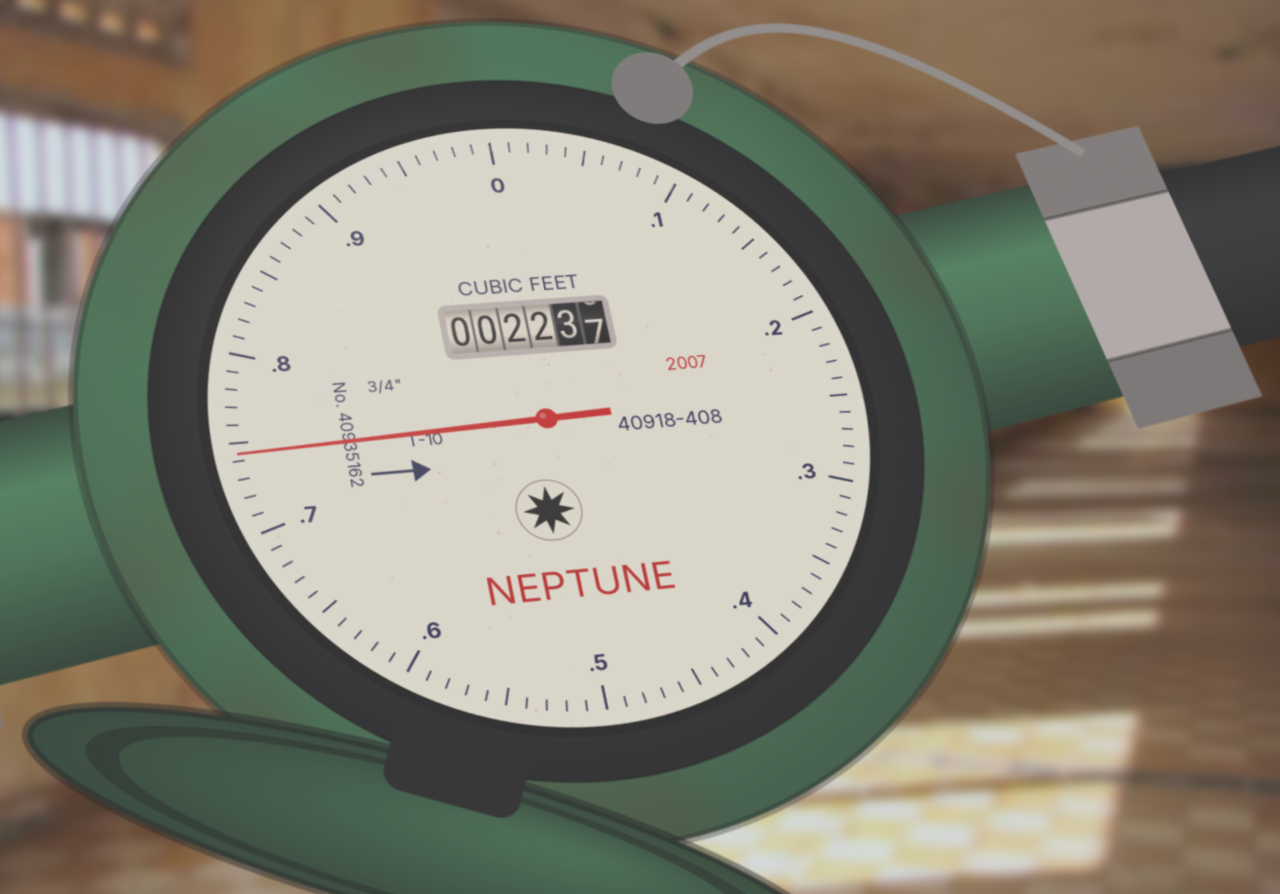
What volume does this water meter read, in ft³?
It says 2236.74 ft³
